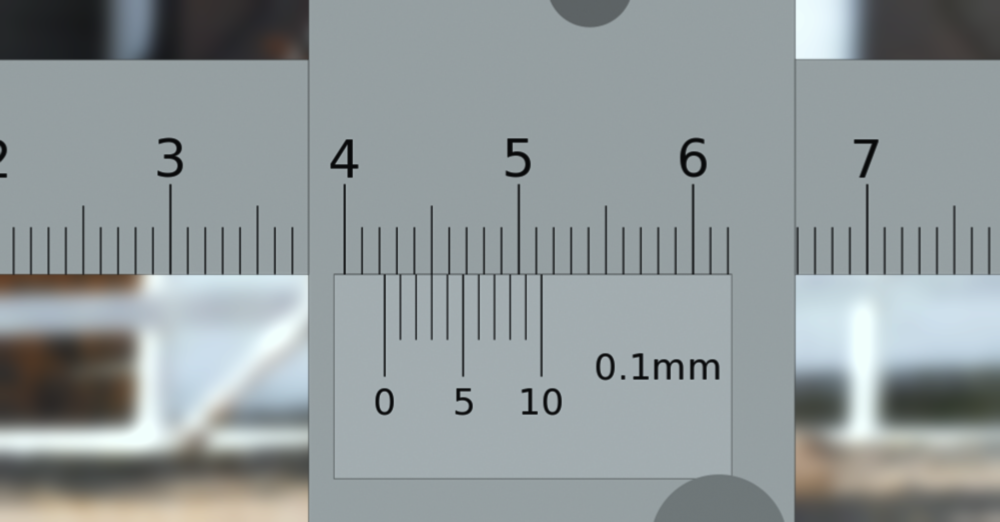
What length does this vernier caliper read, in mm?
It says 42.3 mm
